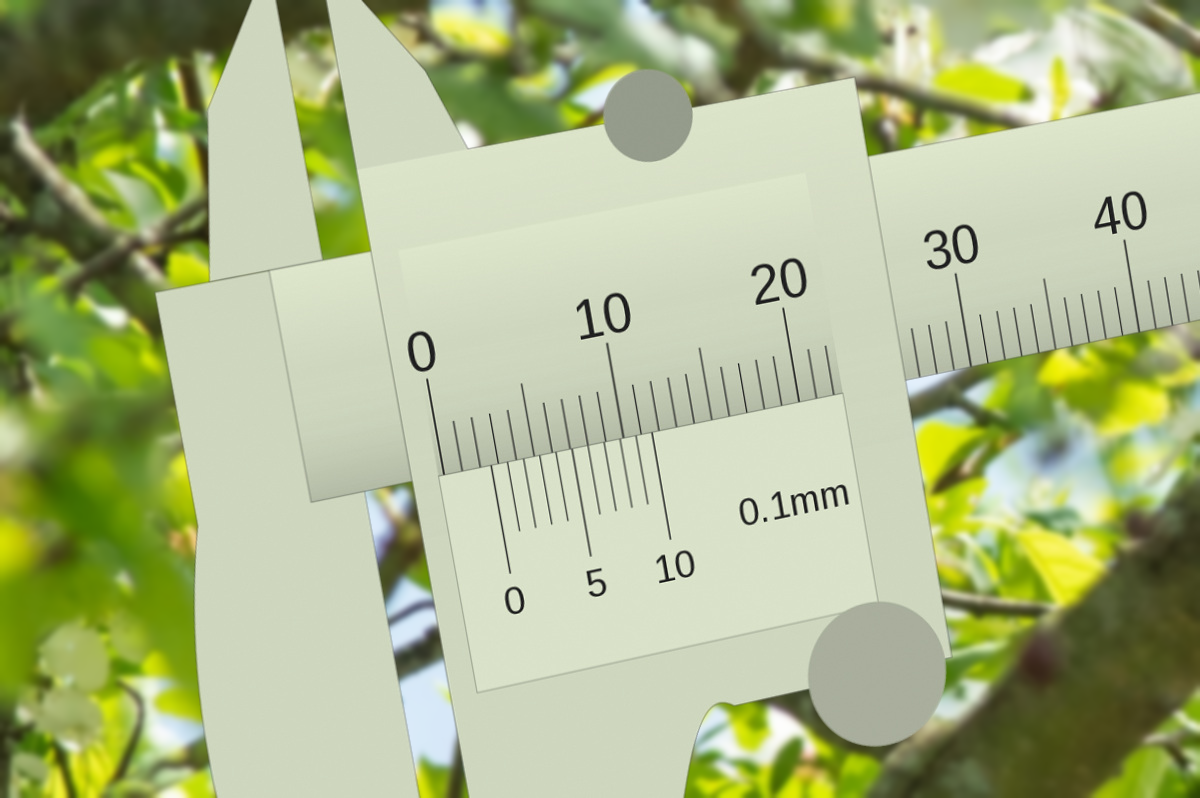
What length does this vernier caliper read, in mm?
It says 2.6 mm
